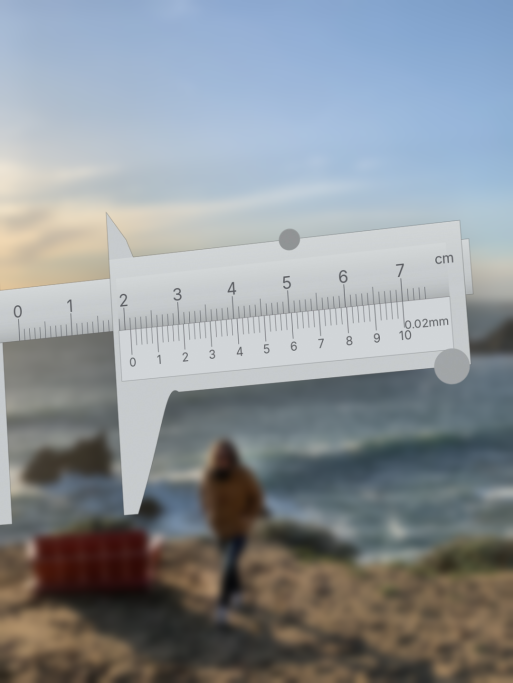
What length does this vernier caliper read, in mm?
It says 21.0 mm
